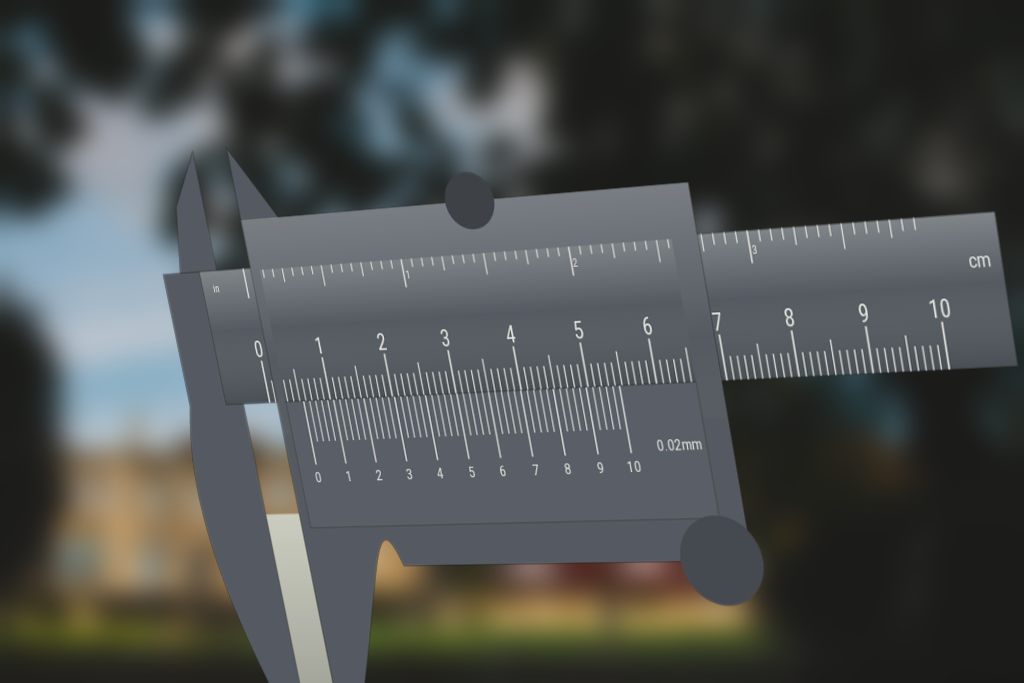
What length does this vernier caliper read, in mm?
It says 5.6 mm
